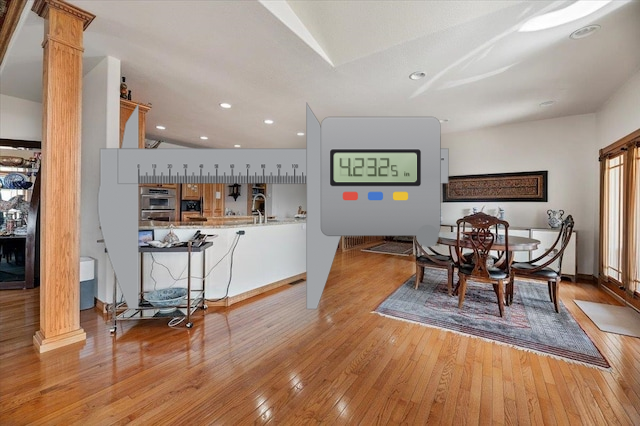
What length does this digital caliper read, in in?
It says 4.2325 in
